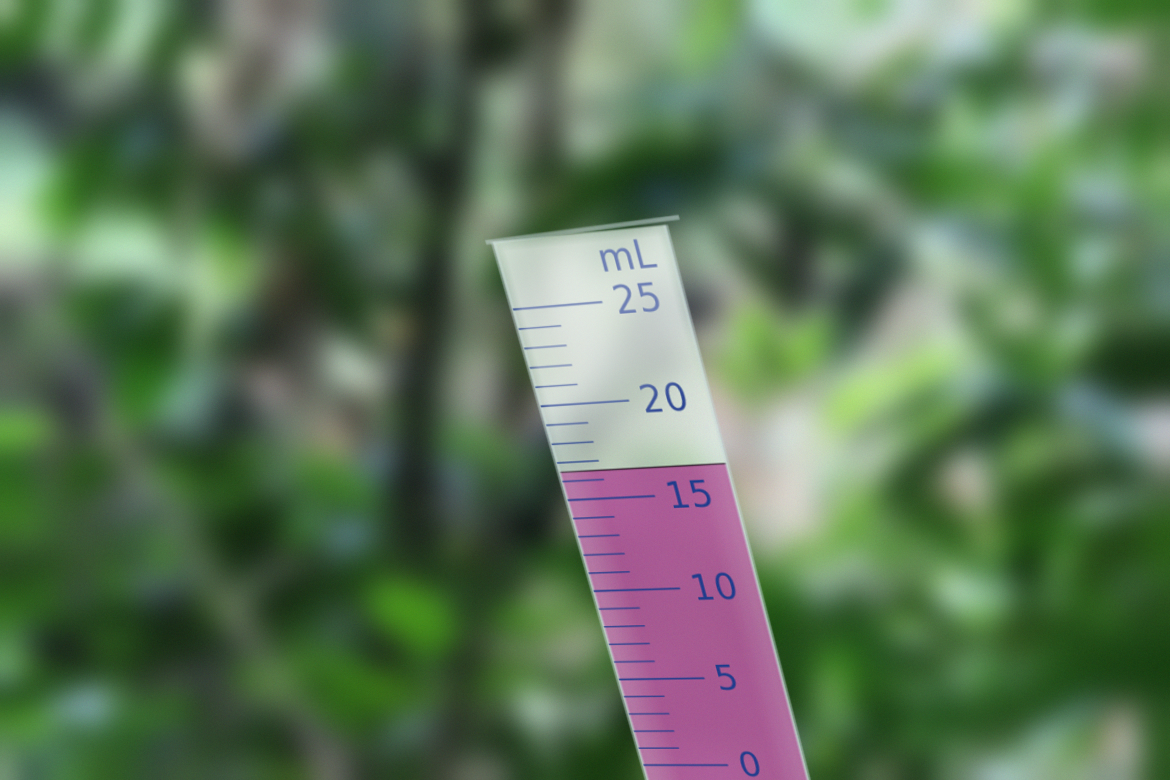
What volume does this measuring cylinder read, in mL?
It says 16.5 mL
